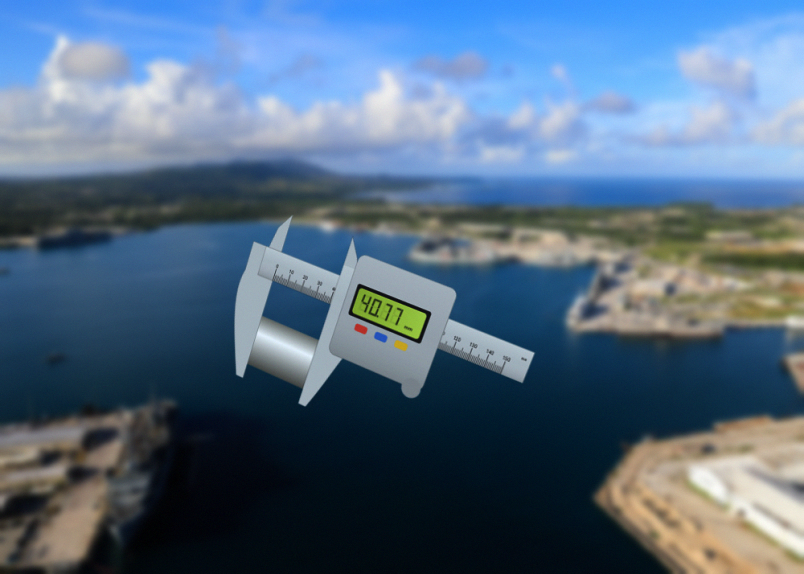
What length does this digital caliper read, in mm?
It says 40.77 mm
